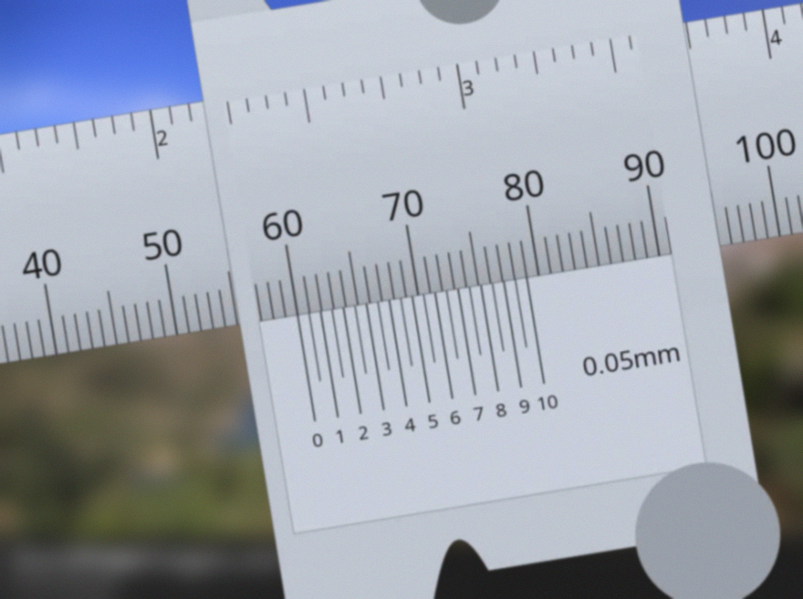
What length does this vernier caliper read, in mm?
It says 60.0 mm
